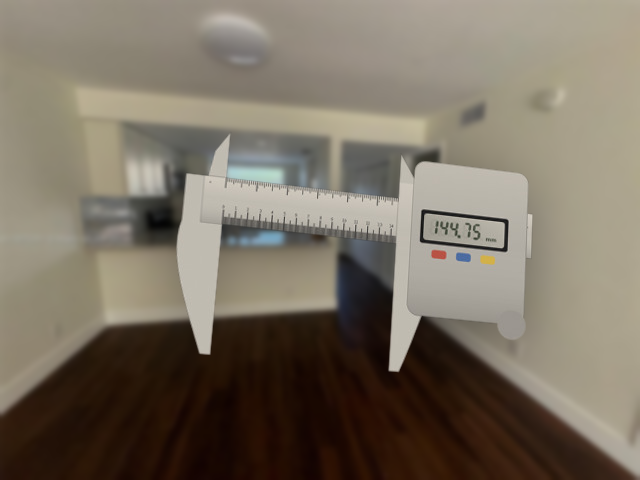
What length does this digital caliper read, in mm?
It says 144.75 mm
